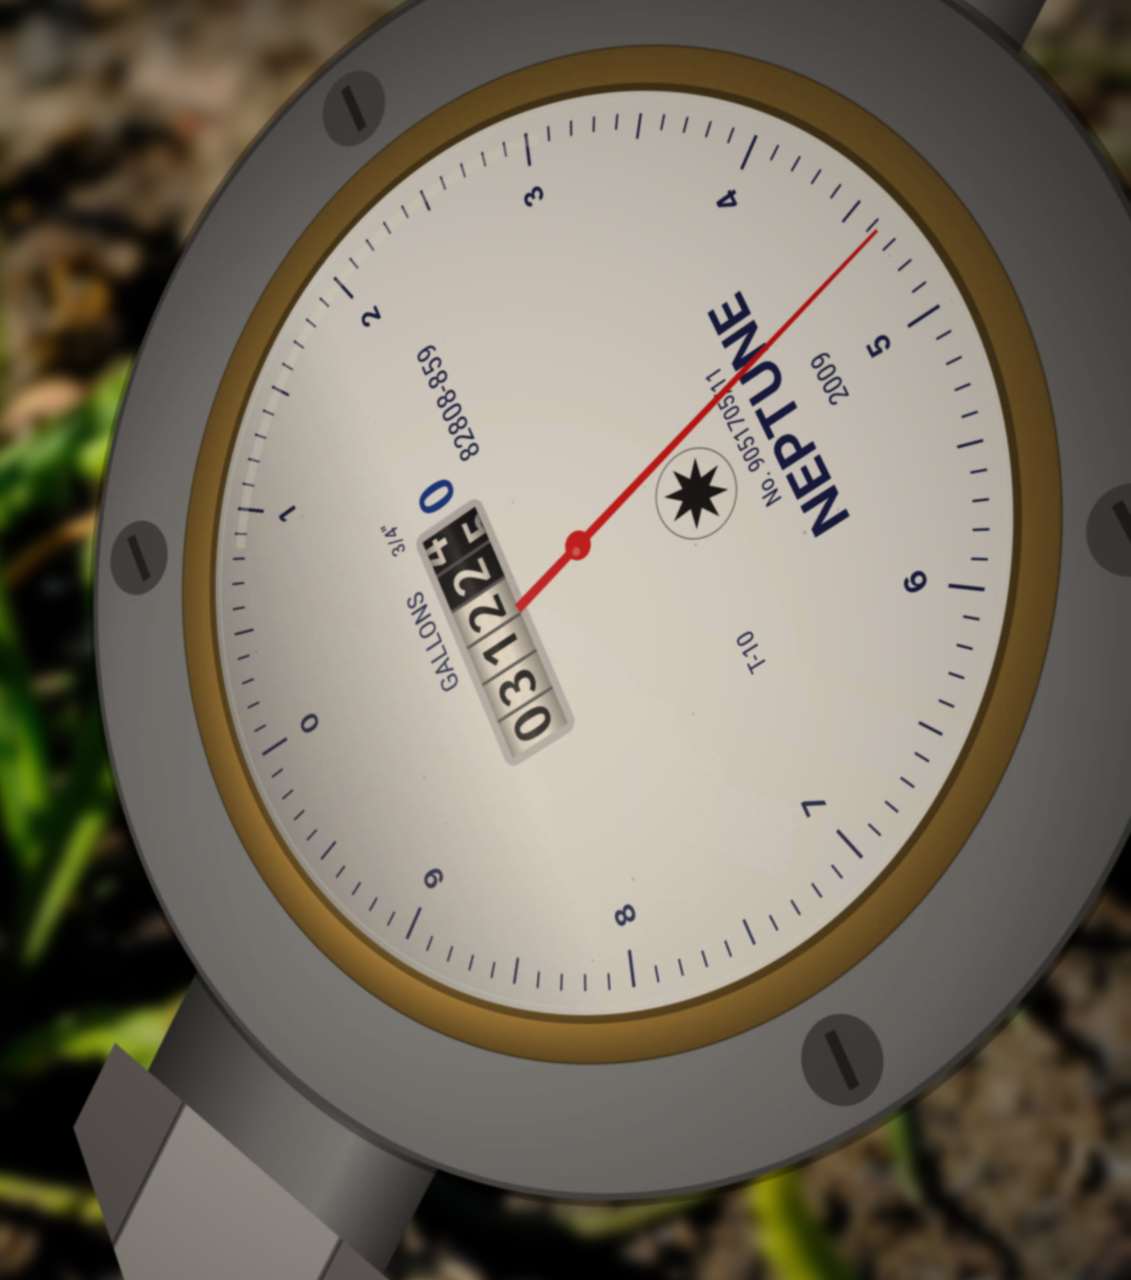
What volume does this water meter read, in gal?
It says 312244.6 gal
